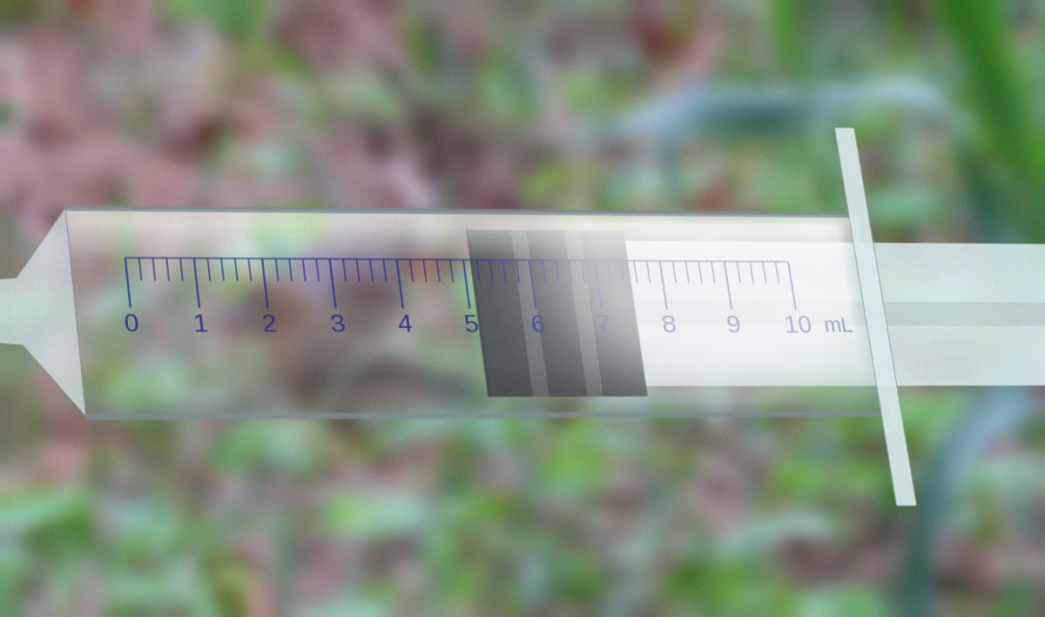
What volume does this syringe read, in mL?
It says 5.1 mL
